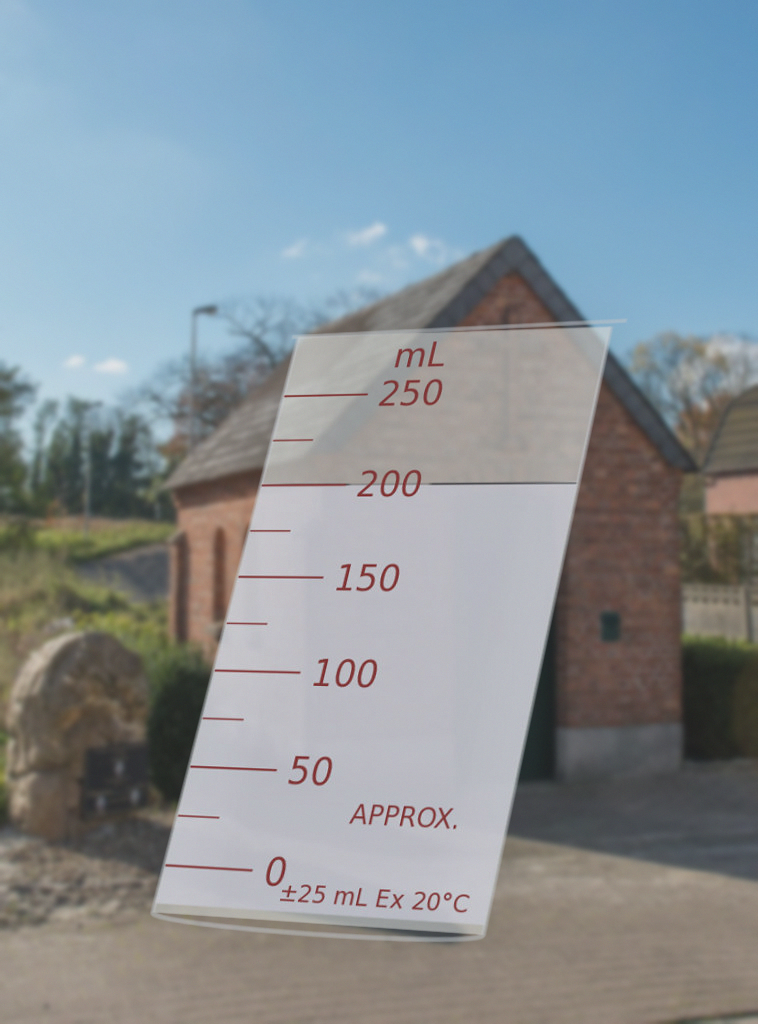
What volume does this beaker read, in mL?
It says 200 mL
